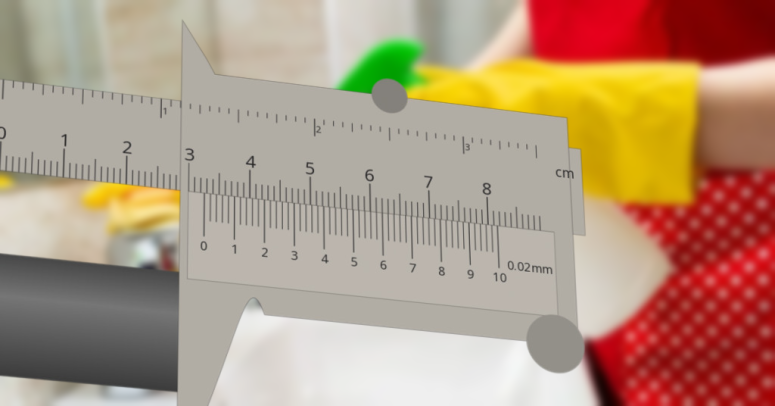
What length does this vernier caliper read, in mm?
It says 32.6 mm
